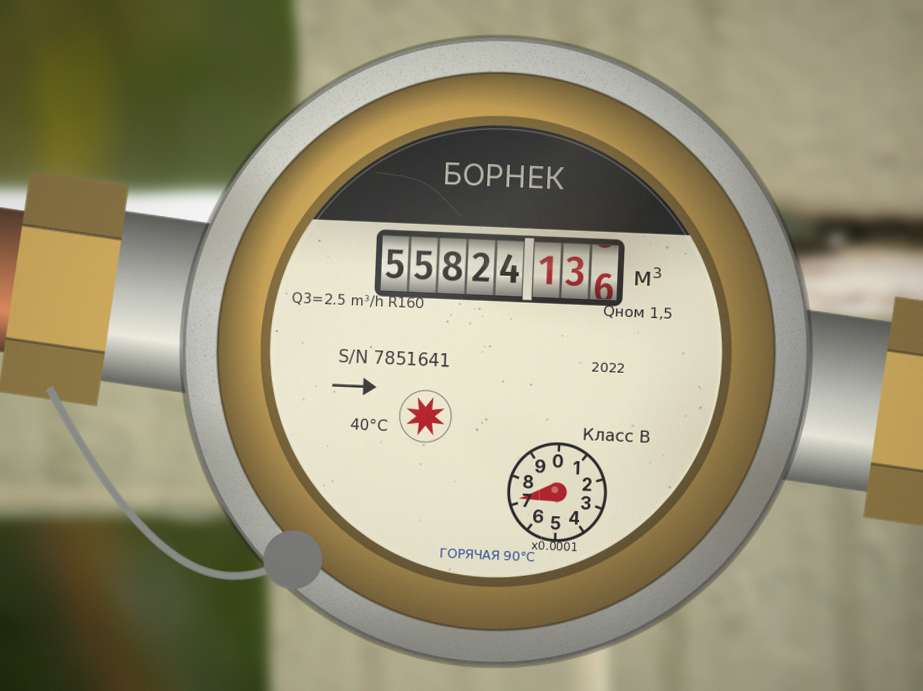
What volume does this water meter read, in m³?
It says 55824.1357 m³
